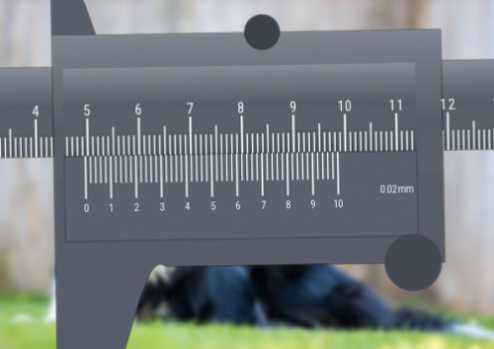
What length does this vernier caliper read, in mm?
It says 49.5 mm
